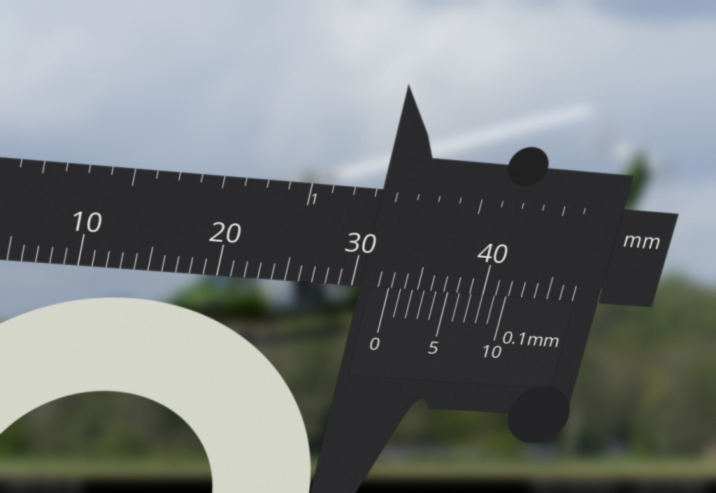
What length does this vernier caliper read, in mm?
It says 32.8 mm
